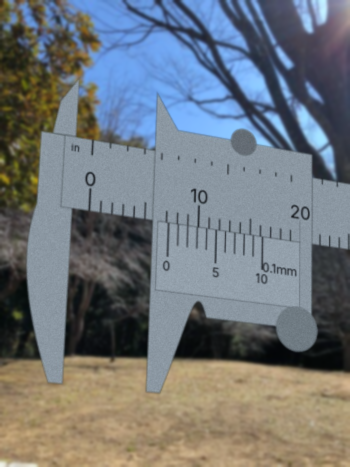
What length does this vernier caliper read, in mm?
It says 7.2 mm
